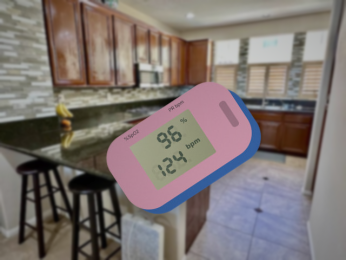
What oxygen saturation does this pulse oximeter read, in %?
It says 96 %
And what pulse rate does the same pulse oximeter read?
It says 124 bpm
